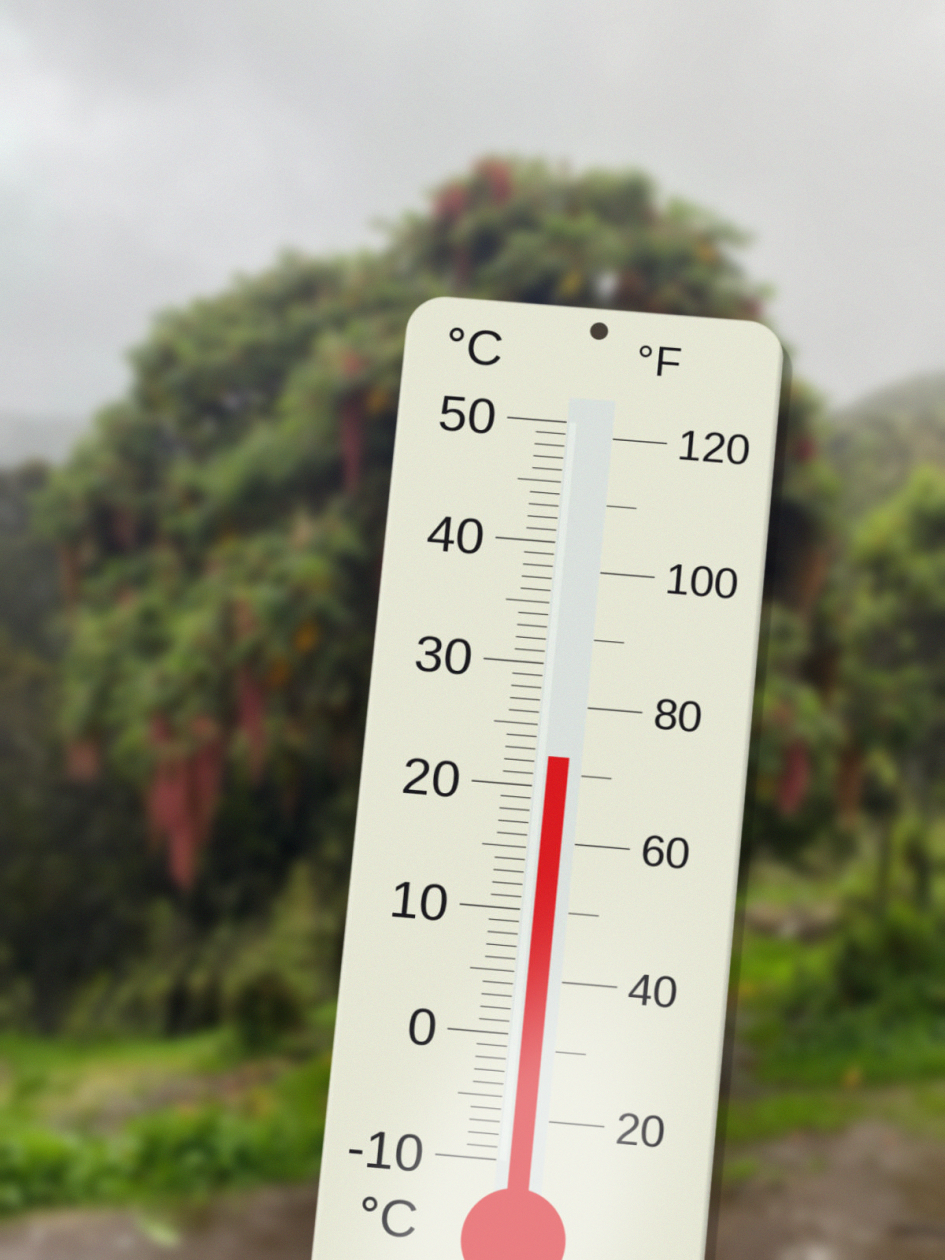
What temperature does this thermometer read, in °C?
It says 22.5 °C
